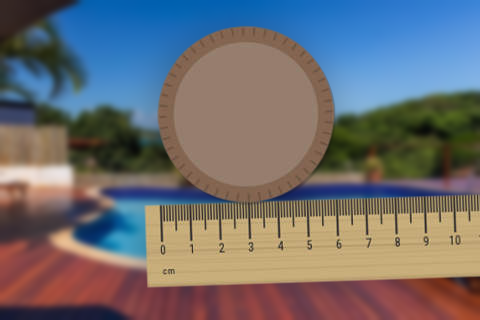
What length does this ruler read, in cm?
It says 6 cm
